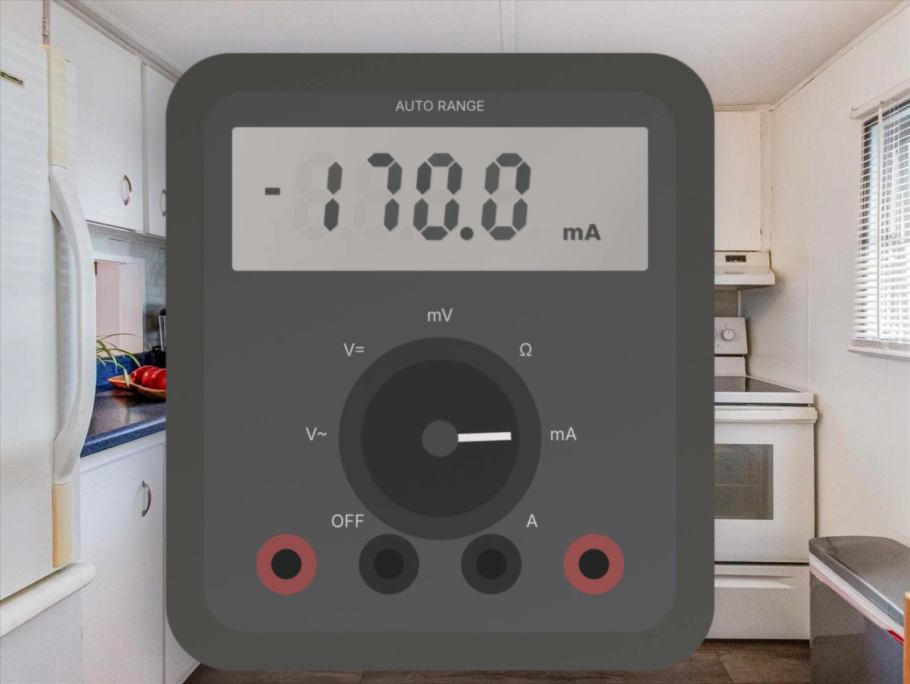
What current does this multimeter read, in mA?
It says -170.0 mA
